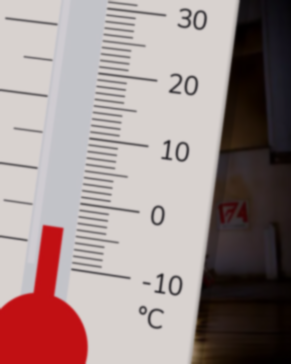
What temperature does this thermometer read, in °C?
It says -4 °C
